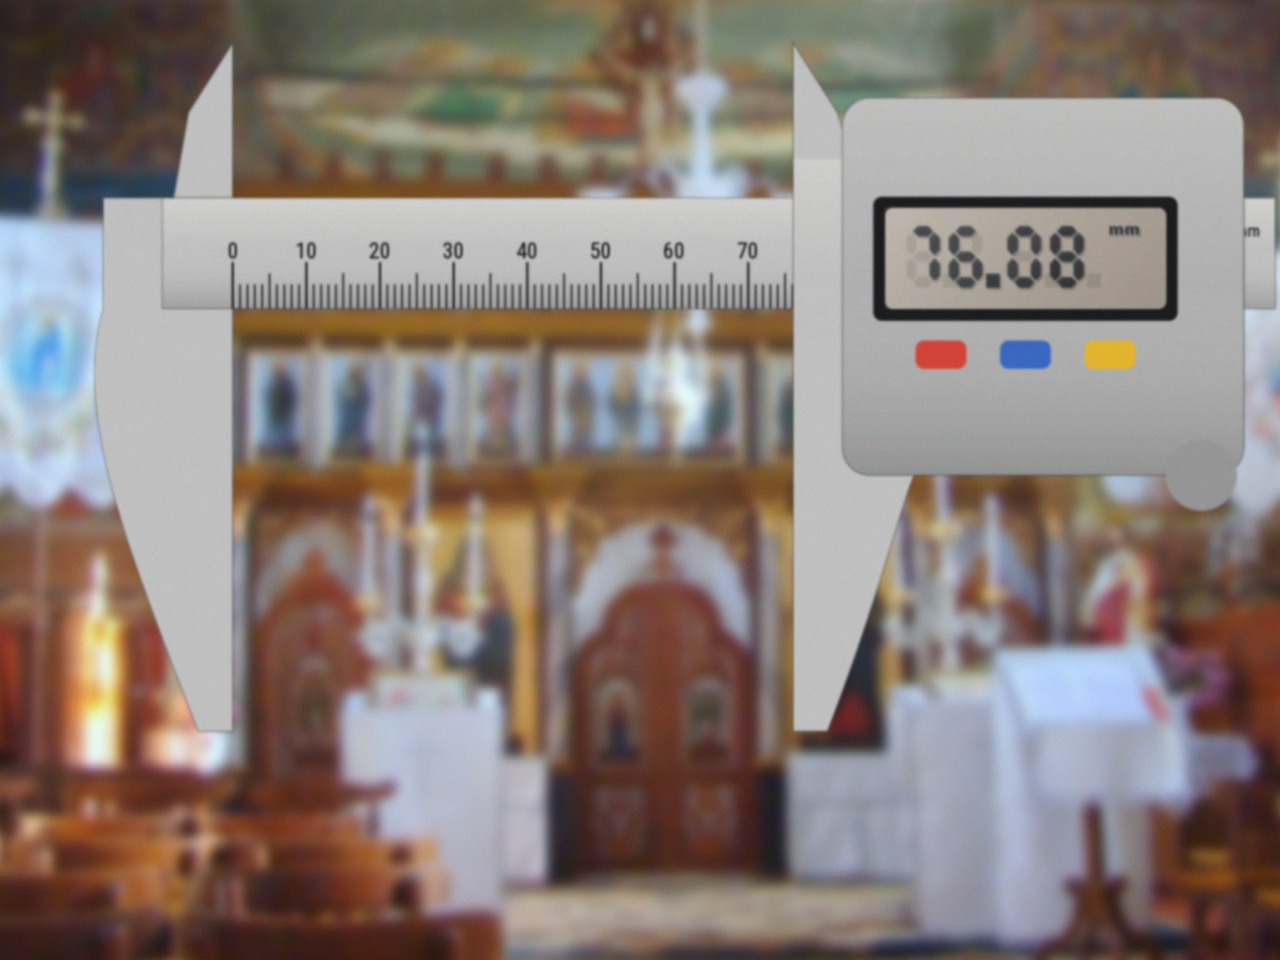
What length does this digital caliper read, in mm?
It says 76.08 mm
